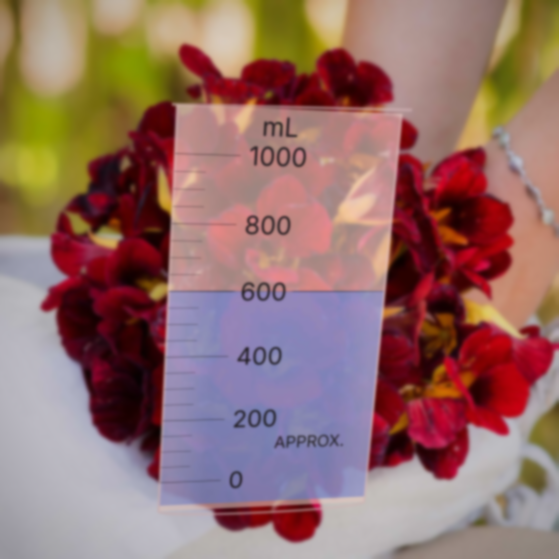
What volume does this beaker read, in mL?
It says 600 mL
